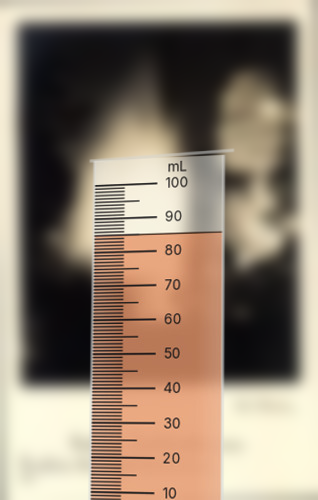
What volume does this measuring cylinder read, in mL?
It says 85 mL
